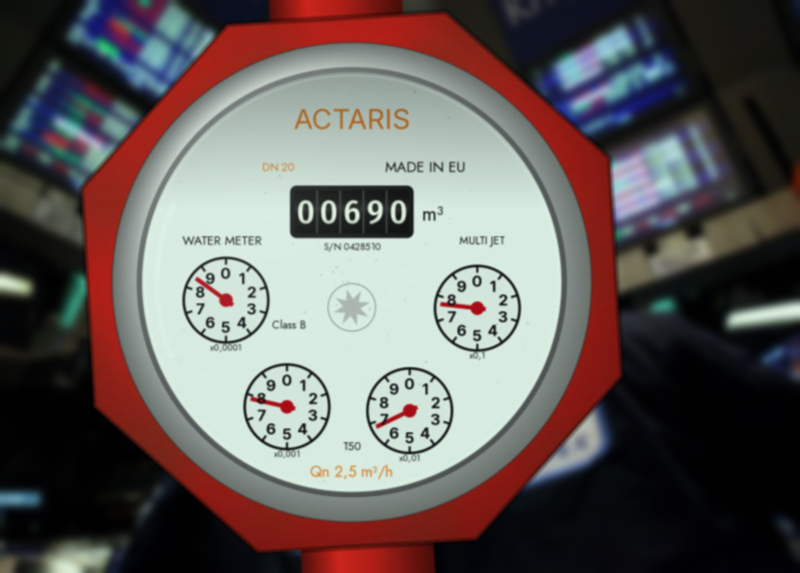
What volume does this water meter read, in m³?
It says 690.7678 m³
